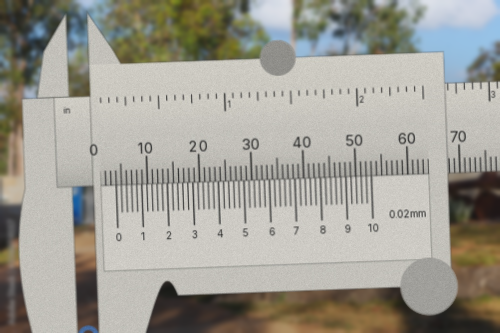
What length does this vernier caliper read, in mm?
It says 4.0 mm
